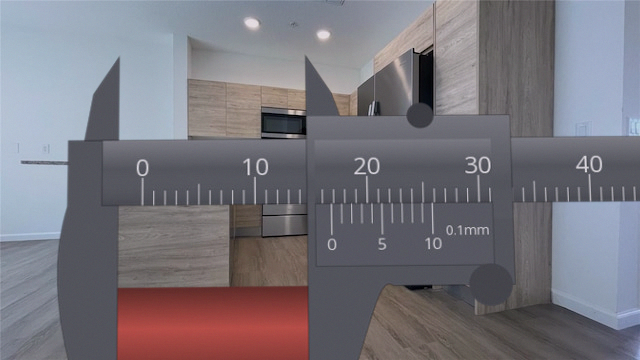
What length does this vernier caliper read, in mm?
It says 16.8 mm
